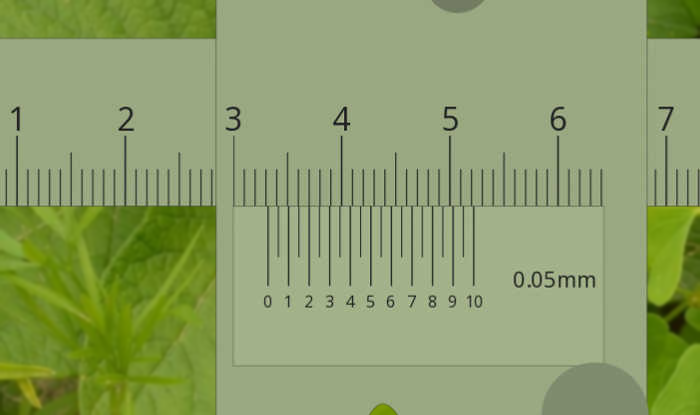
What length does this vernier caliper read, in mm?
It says 33.2 mm
